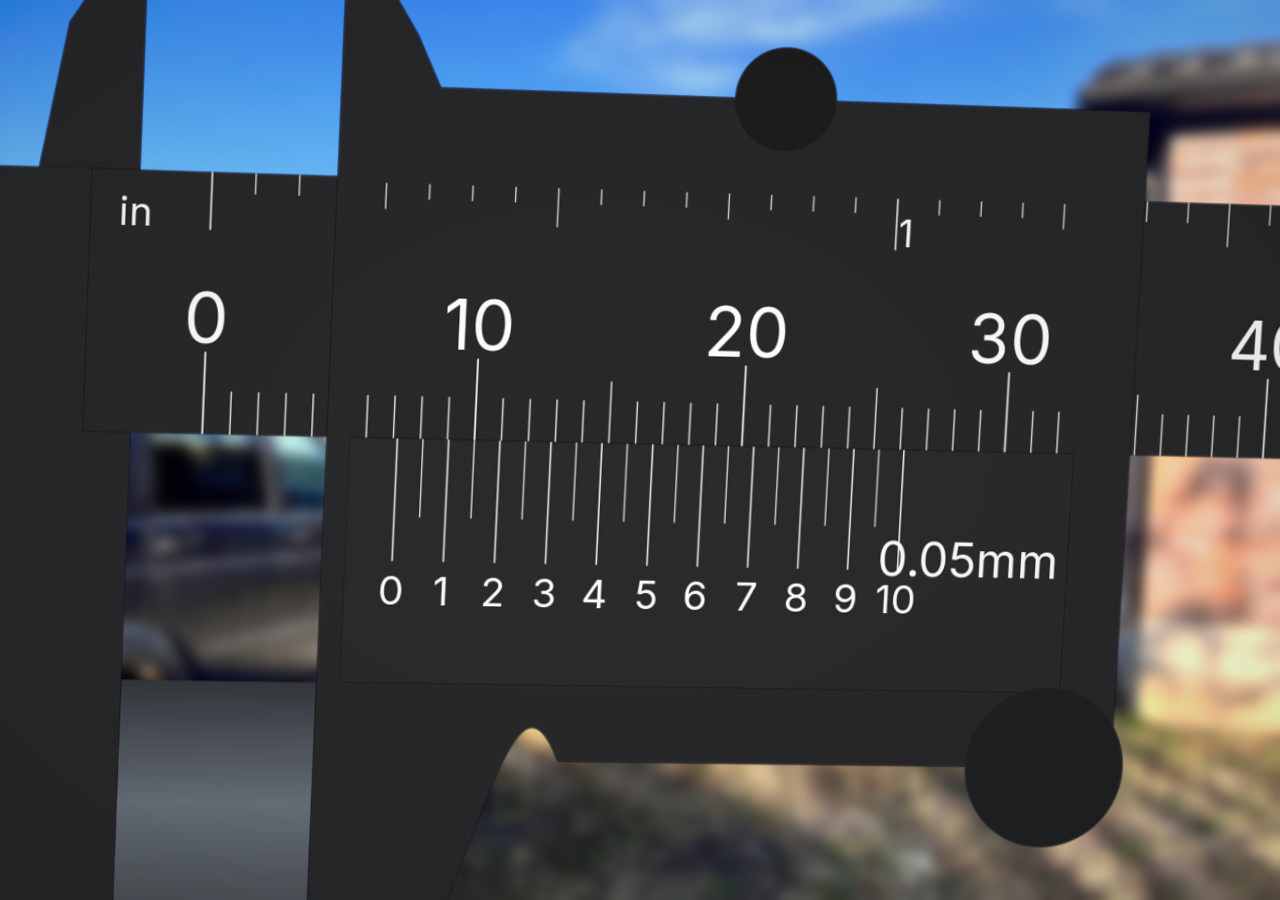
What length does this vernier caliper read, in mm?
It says 7.15 mm
